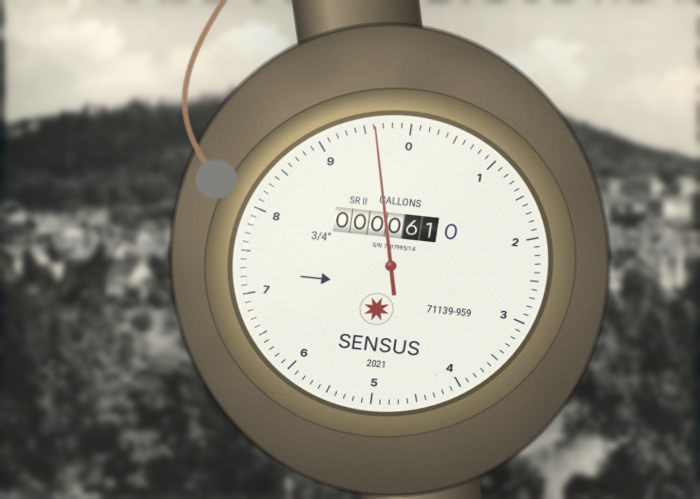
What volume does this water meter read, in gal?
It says 609.6 gal
